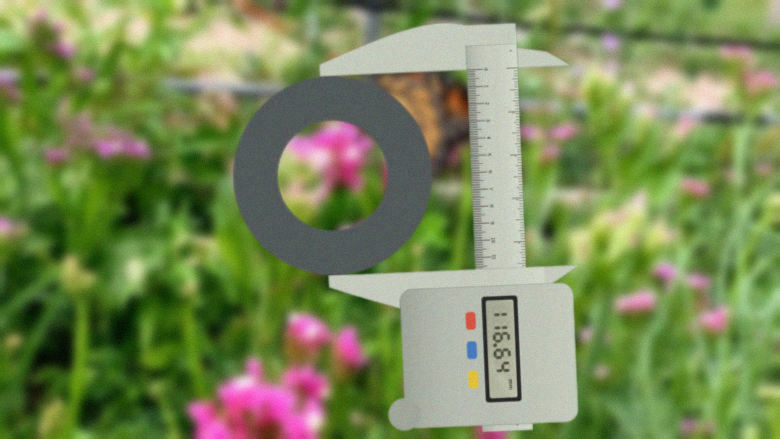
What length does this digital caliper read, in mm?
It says 116.64 mm
